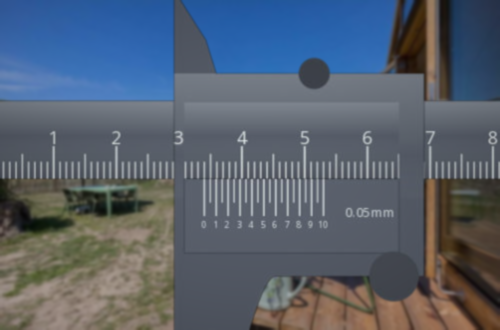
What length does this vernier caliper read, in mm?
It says 34.0 mm
